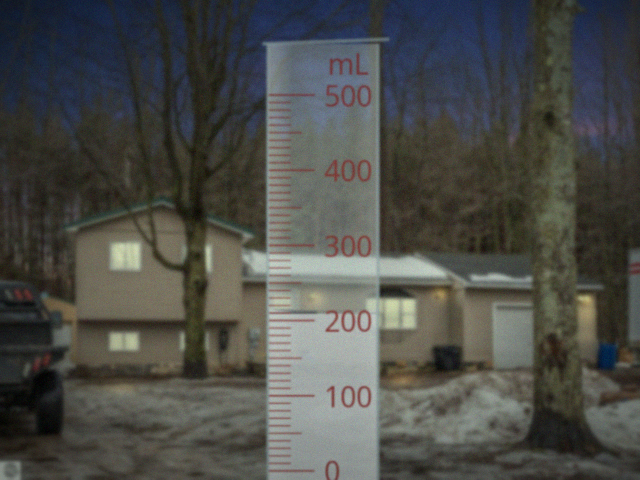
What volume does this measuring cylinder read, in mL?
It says 210 mL
